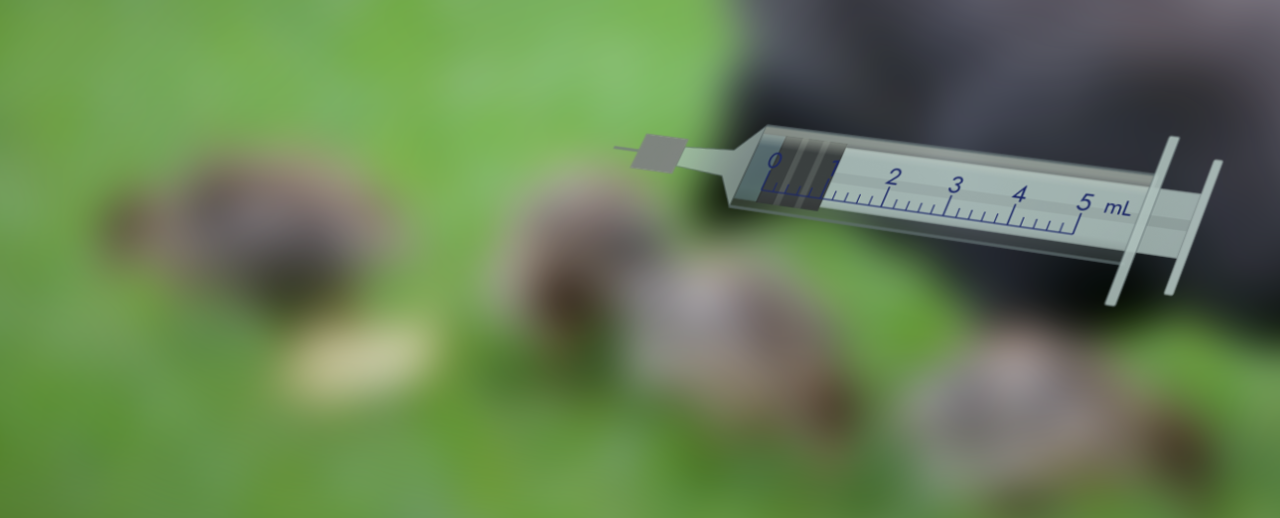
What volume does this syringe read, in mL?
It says 0 mL
